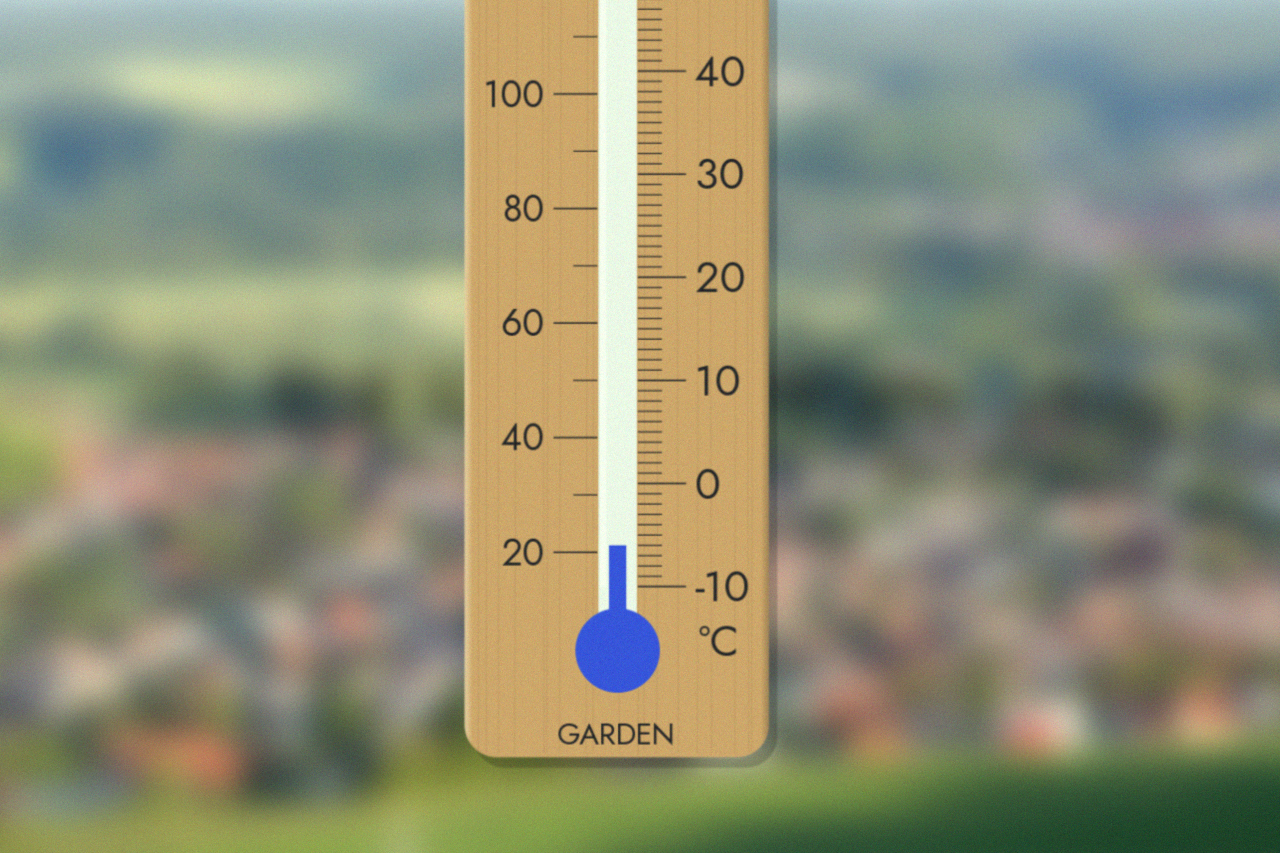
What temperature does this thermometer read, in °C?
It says -6 °C
